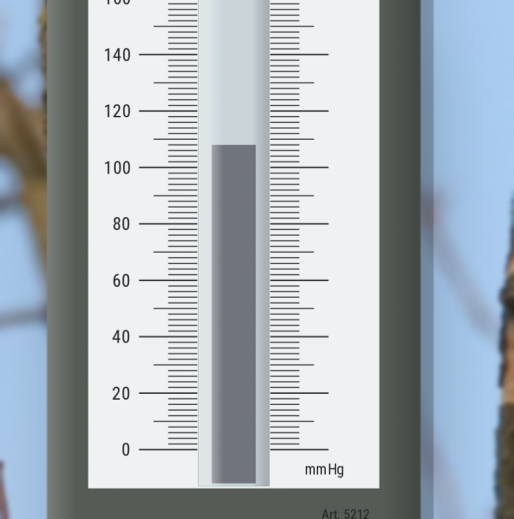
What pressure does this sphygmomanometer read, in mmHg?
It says 108 mmHg
